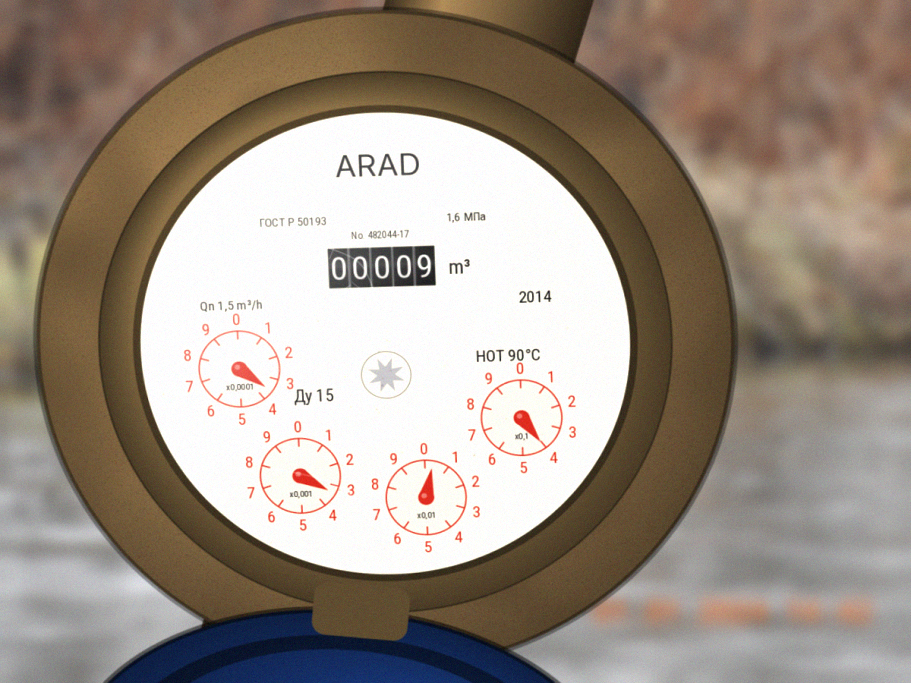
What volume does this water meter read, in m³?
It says 9.4033 m³
